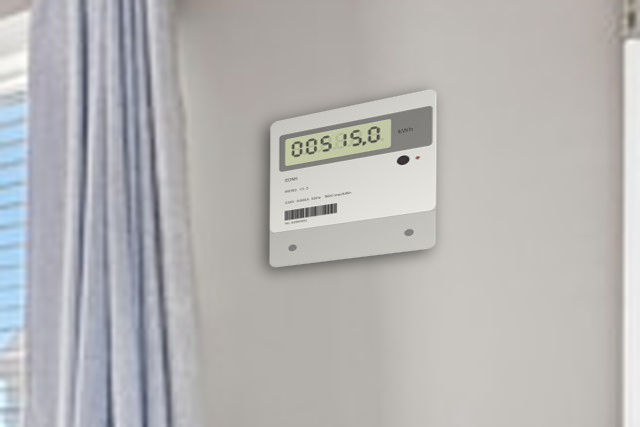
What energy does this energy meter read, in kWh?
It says 515.0 kWh
